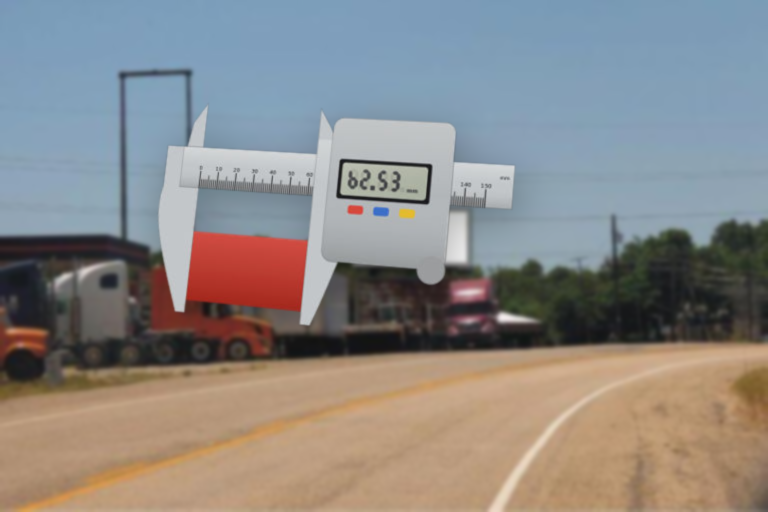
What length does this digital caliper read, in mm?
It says 62.53 mm
